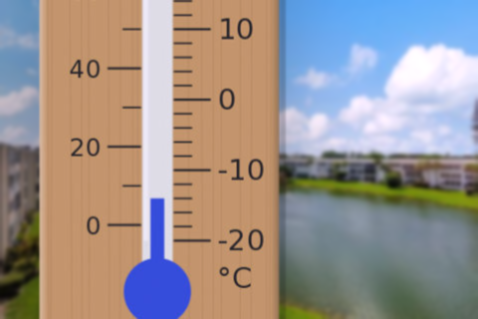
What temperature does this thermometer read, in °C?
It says -14 °C
